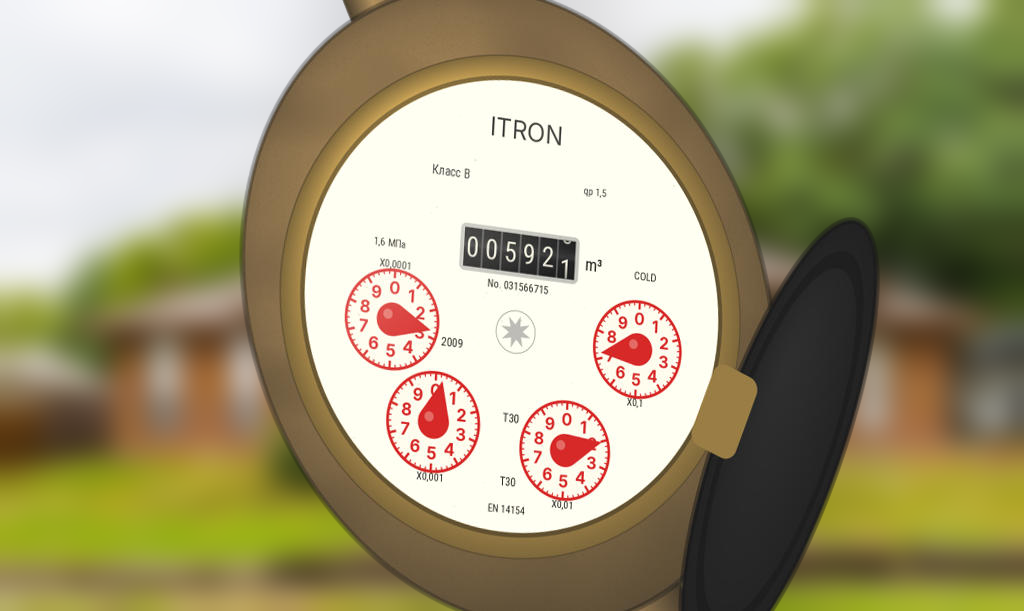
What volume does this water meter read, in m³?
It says 5920.7202 m³
